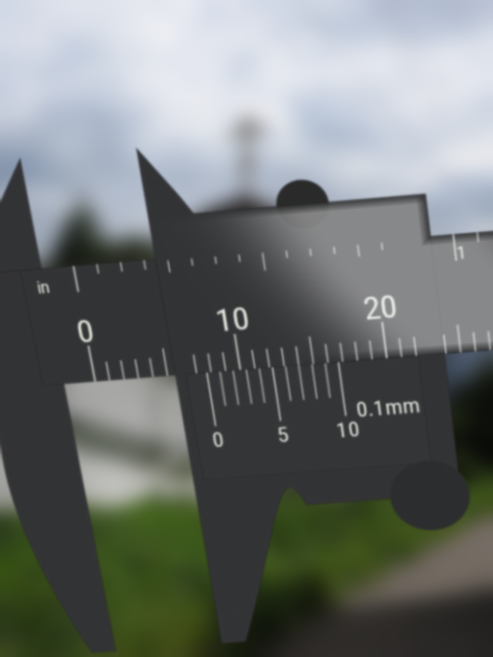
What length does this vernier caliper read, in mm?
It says 7.7 mm
